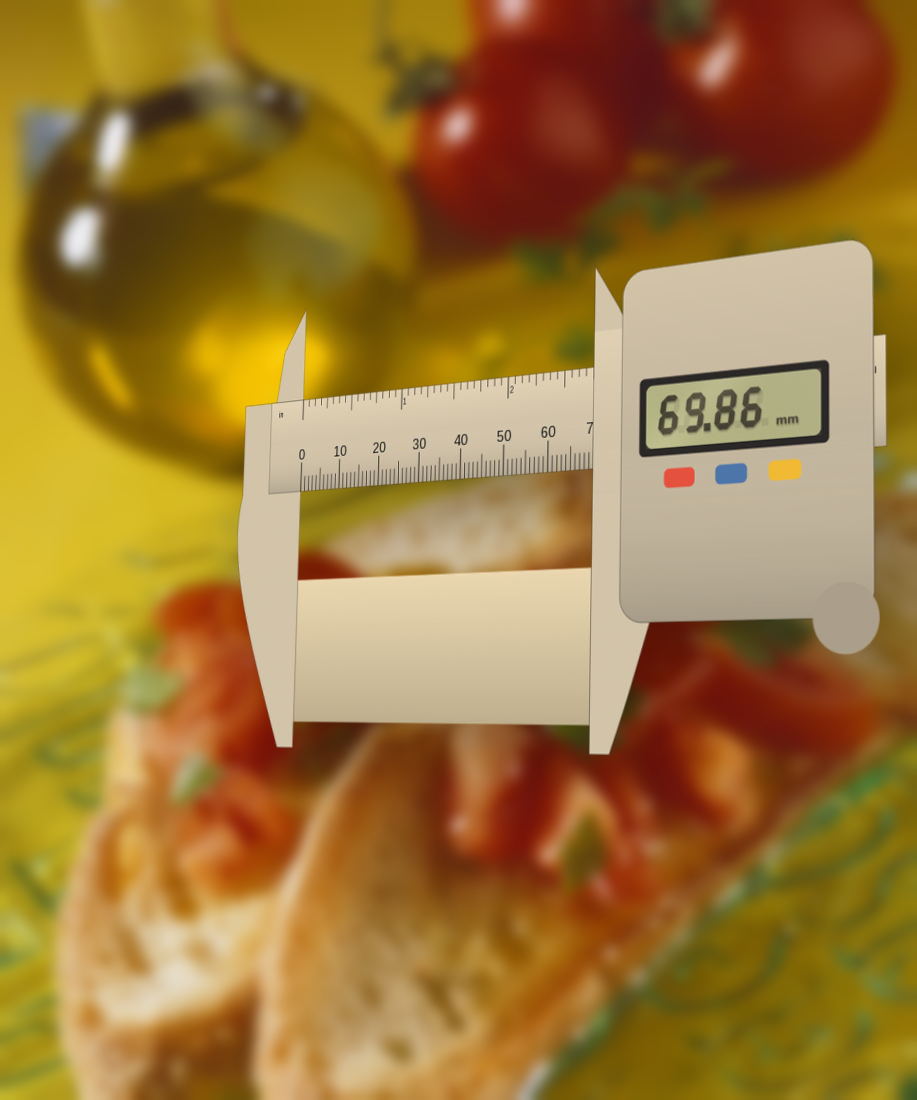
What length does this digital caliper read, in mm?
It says 69.86 mm
